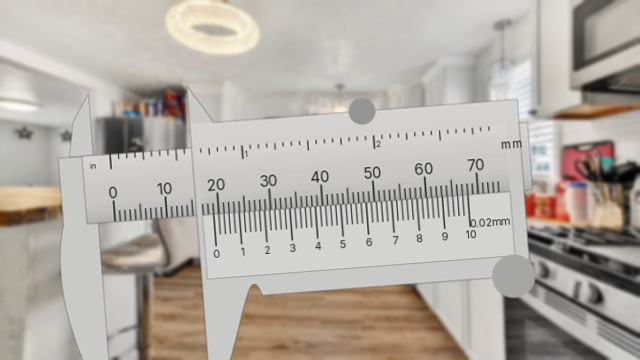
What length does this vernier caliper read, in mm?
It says 19.0 mm
